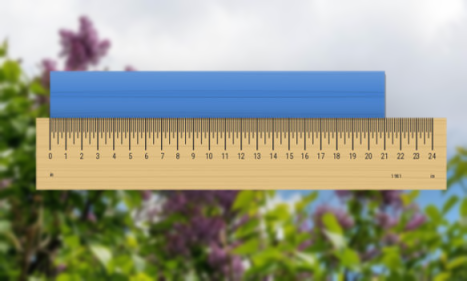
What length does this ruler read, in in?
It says 21 in
